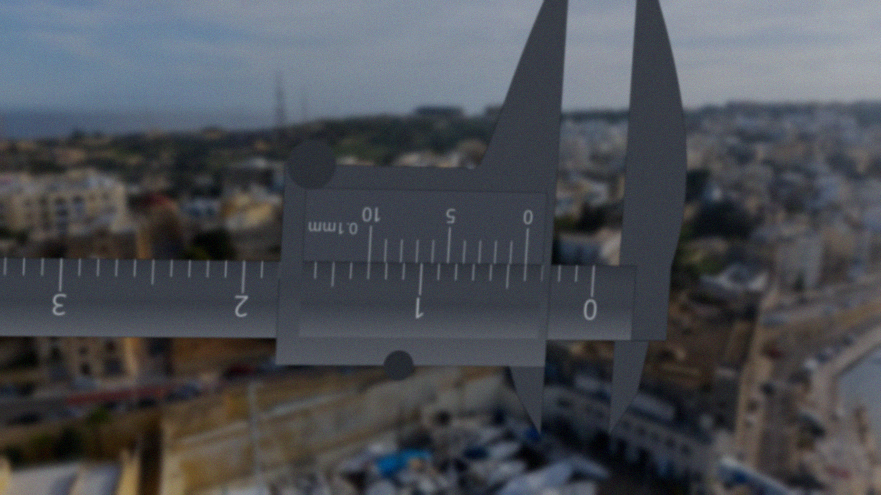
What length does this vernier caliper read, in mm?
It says 4.0 mm
